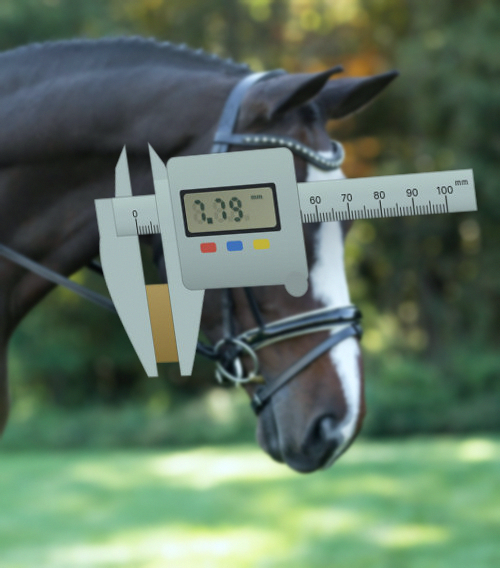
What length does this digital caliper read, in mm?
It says 7.79 mm
